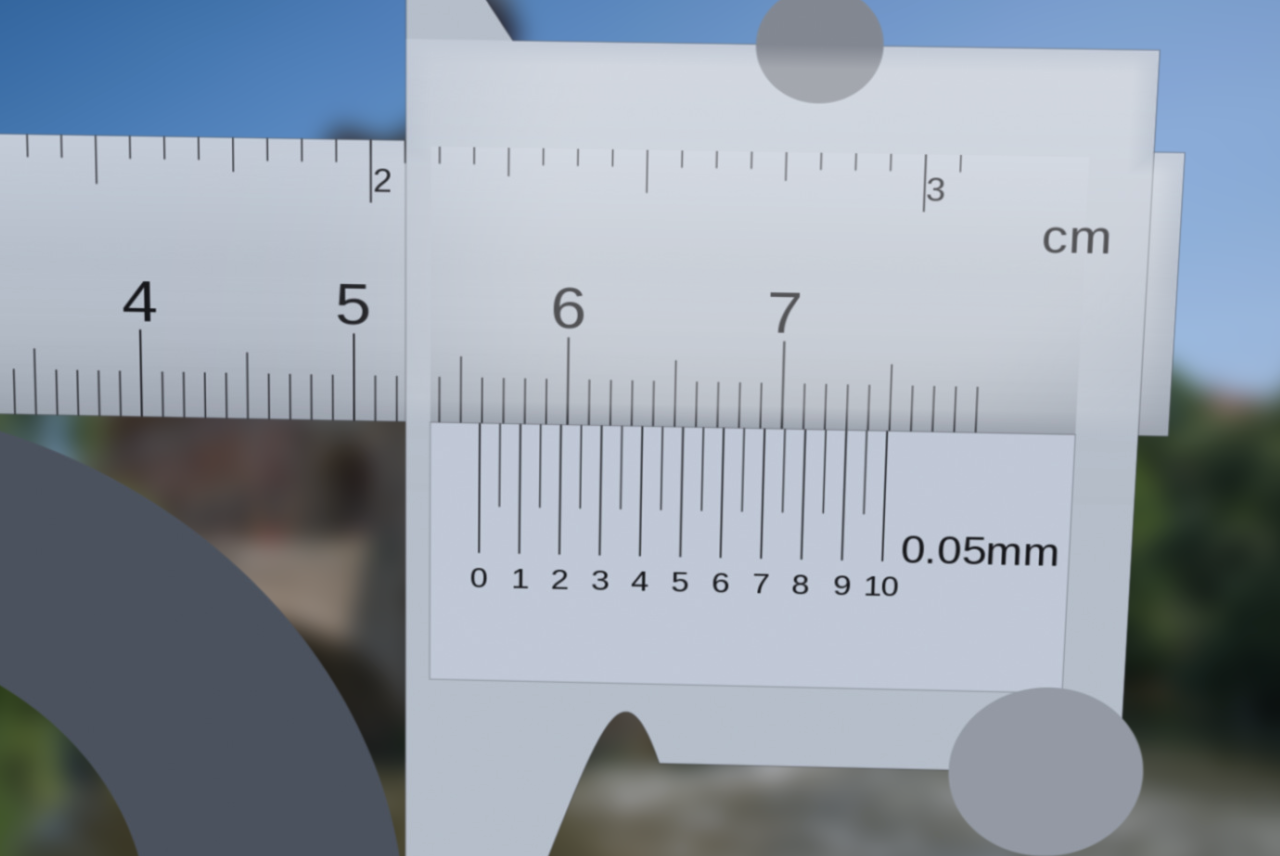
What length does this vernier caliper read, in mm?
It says 55.9 mm
